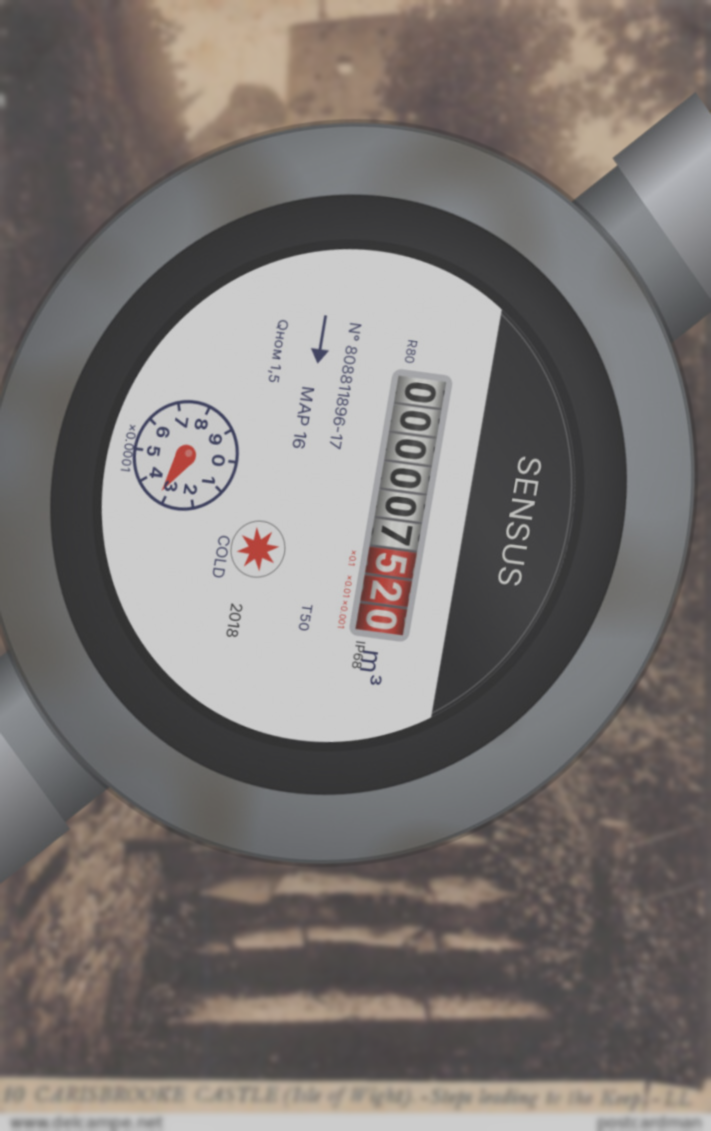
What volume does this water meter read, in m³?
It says 7.5203 m³
